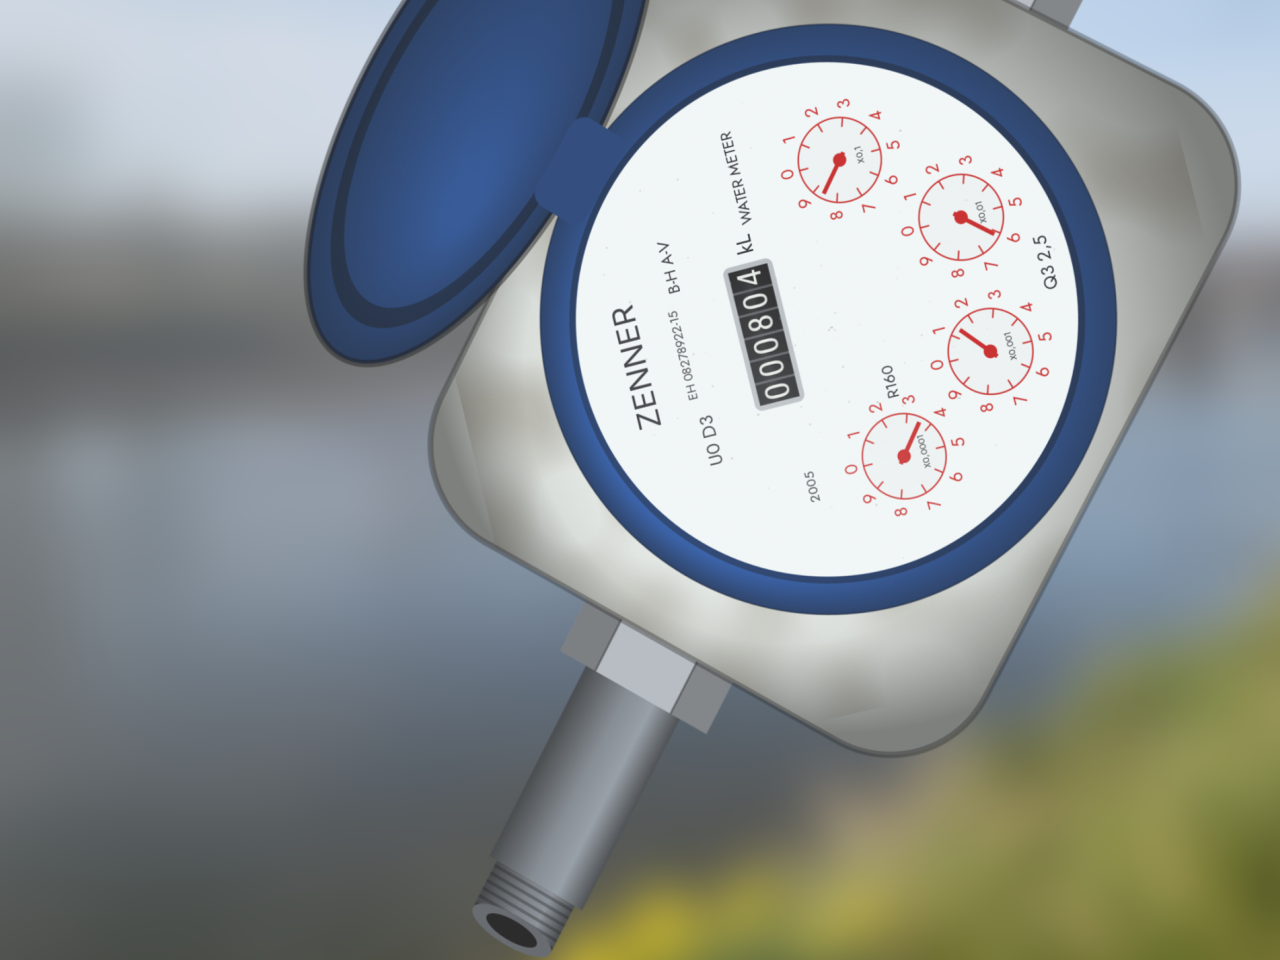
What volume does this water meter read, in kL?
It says 804.8613 kL
